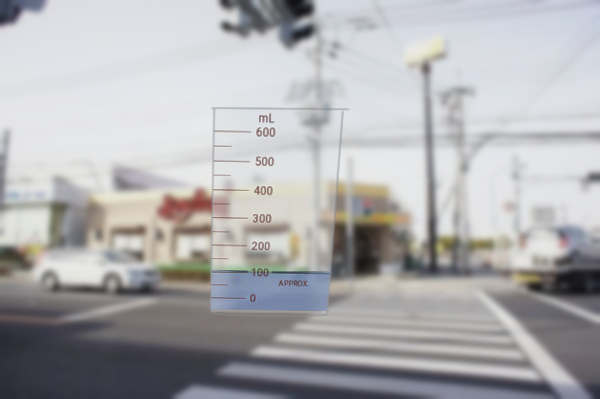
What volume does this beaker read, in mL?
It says 100 mL
